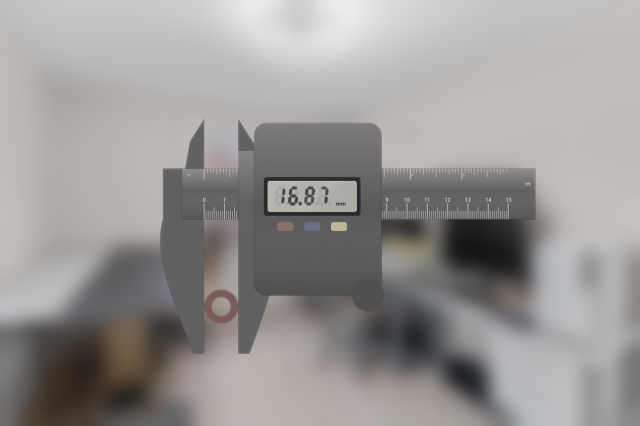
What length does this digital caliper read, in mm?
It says 16.87 mm
